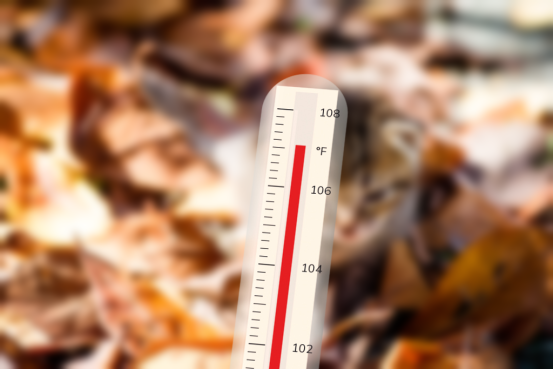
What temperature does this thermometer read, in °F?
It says 107.1 °F
